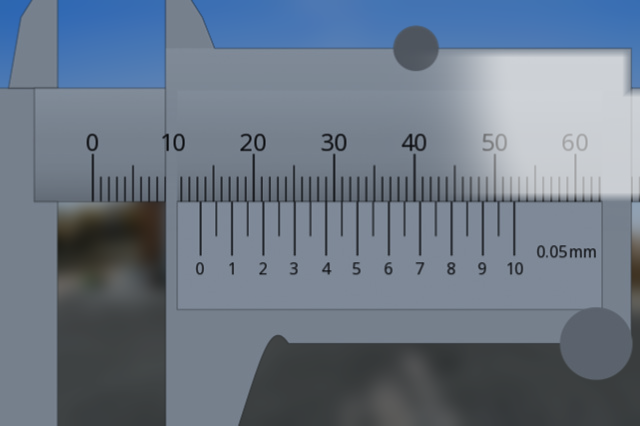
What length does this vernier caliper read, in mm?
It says 13.4 mm
